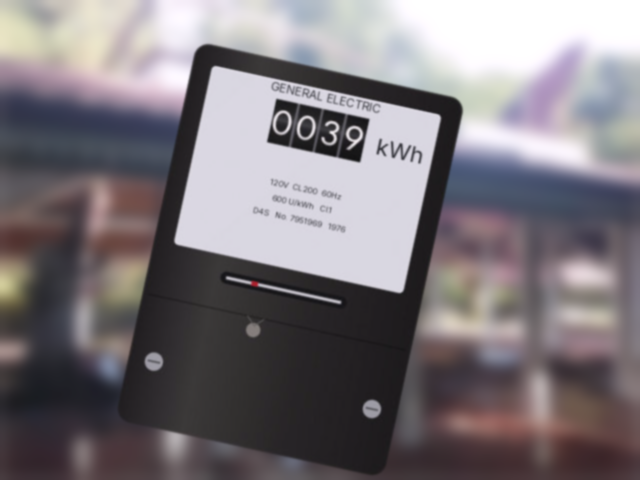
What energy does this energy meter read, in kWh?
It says 39 kWh
